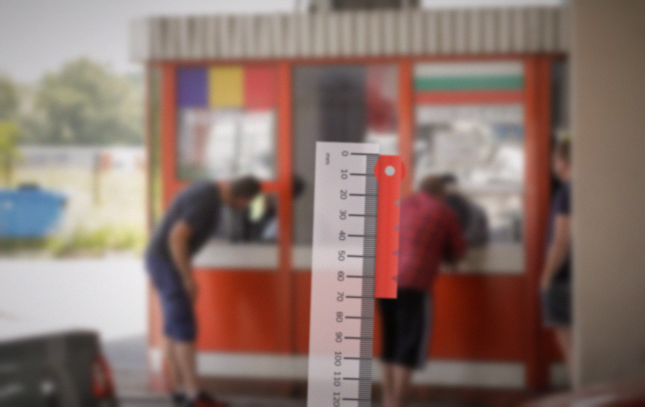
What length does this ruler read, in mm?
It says 70 mm
